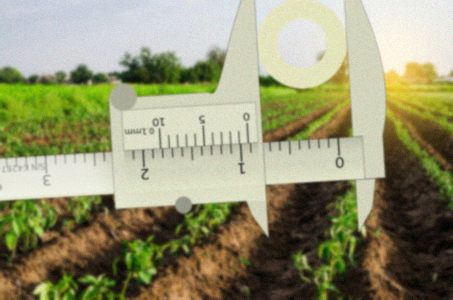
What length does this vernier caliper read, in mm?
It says 9.2 mm
